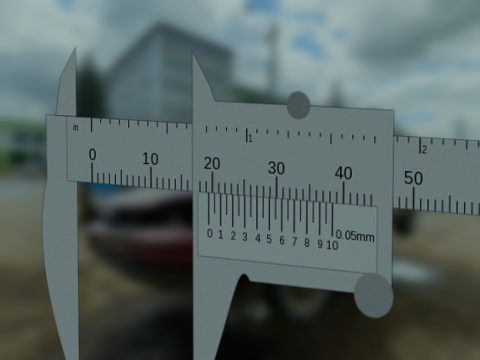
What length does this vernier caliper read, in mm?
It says 19.4 mm
